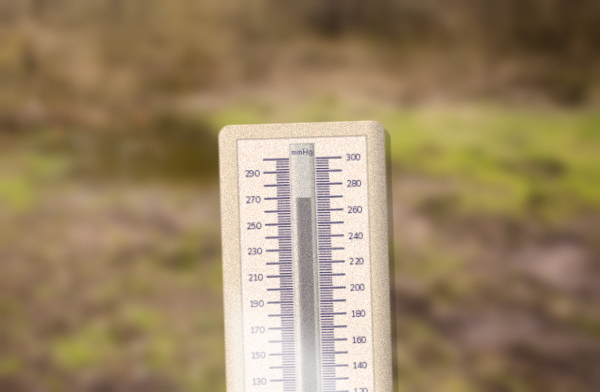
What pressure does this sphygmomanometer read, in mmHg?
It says 270 mmHg
